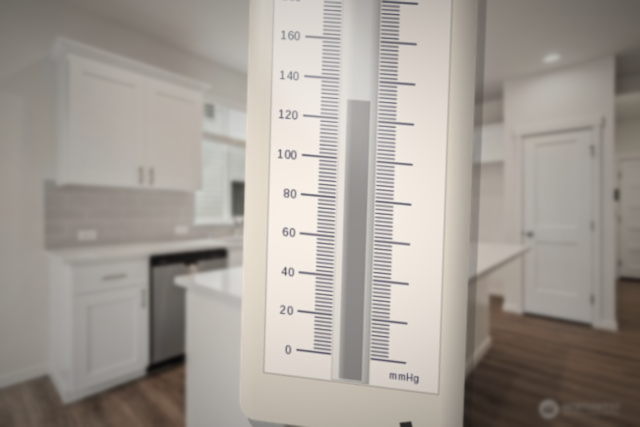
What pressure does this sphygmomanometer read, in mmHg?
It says 130 mmHg
